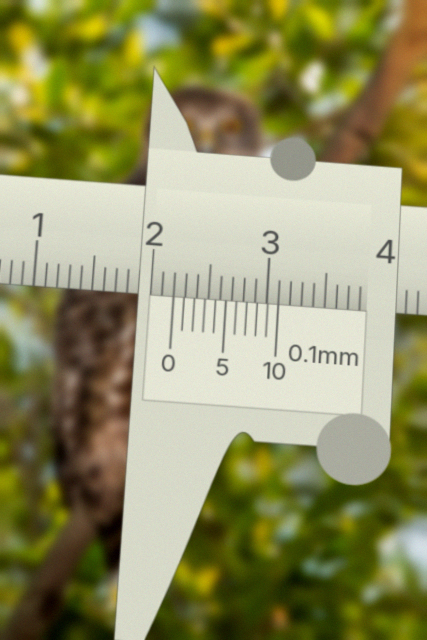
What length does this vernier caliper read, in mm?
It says 22.0 mm
